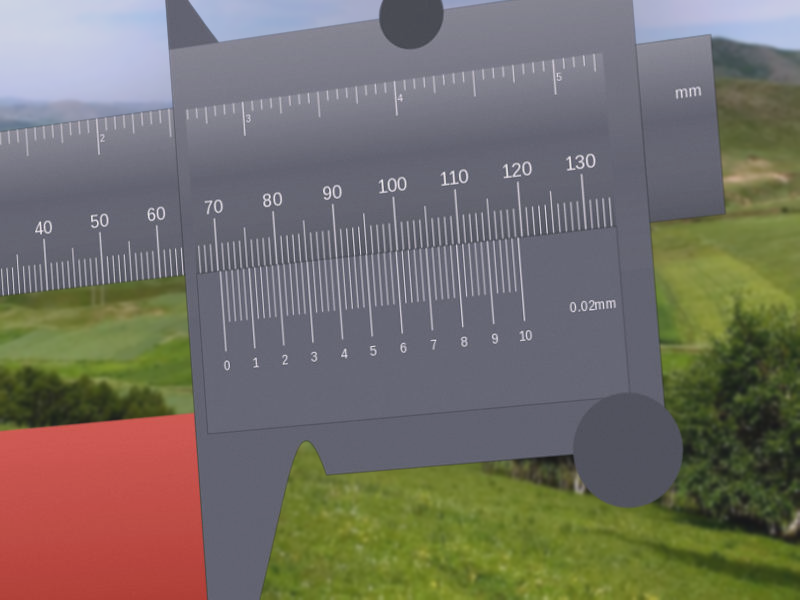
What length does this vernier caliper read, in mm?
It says 70.4 mm
